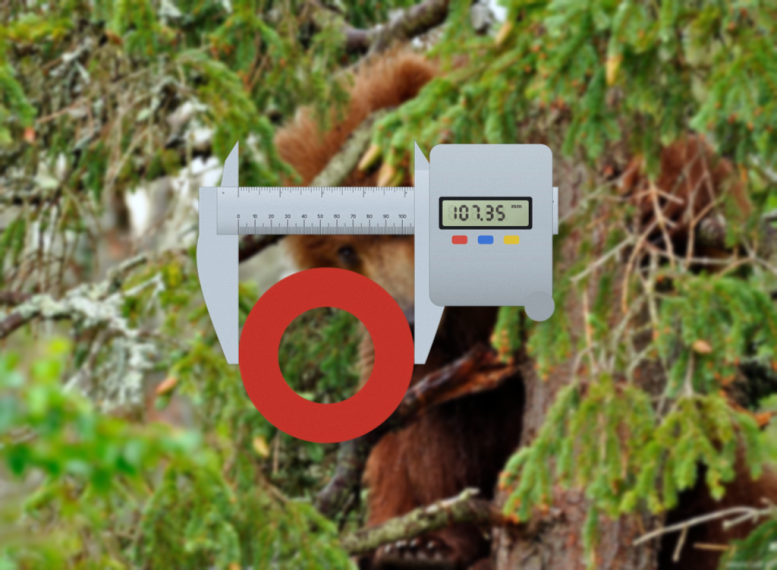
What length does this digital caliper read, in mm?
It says 107.35 mm
